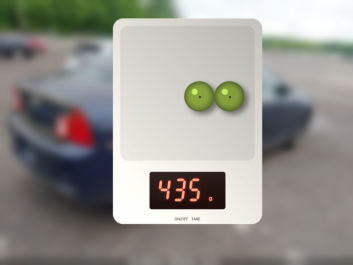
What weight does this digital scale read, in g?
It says 435 g
